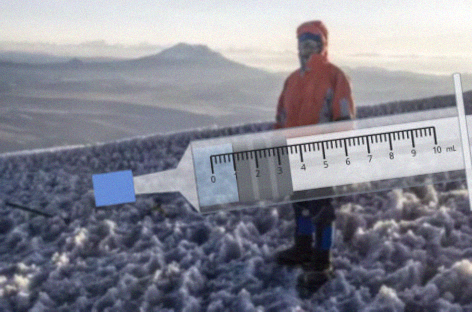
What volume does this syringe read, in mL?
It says 1 mL
